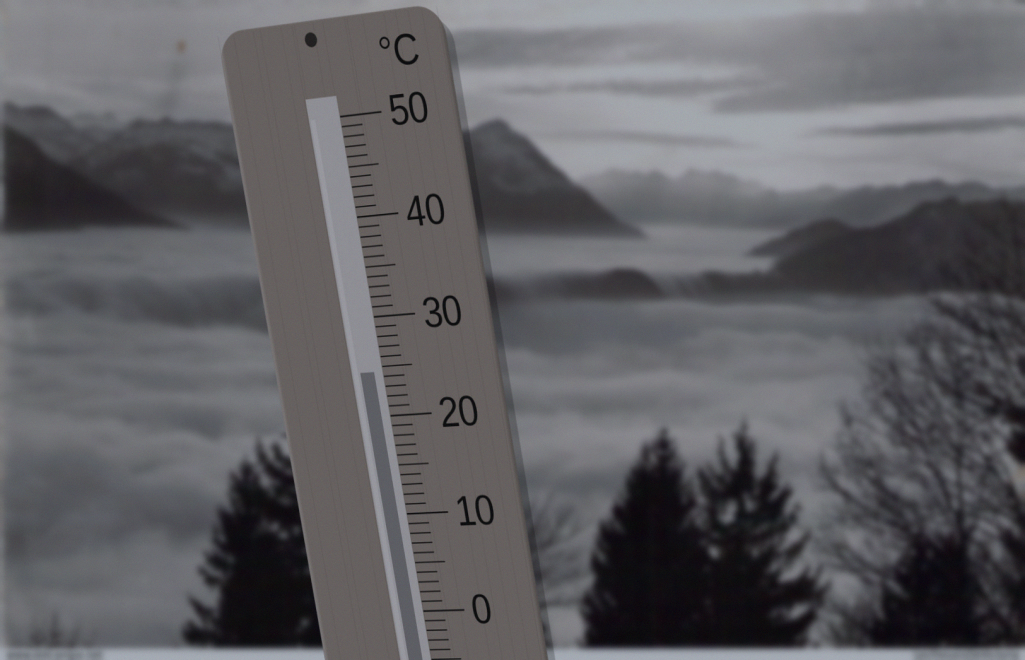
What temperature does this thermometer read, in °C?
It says 24.5 °C
